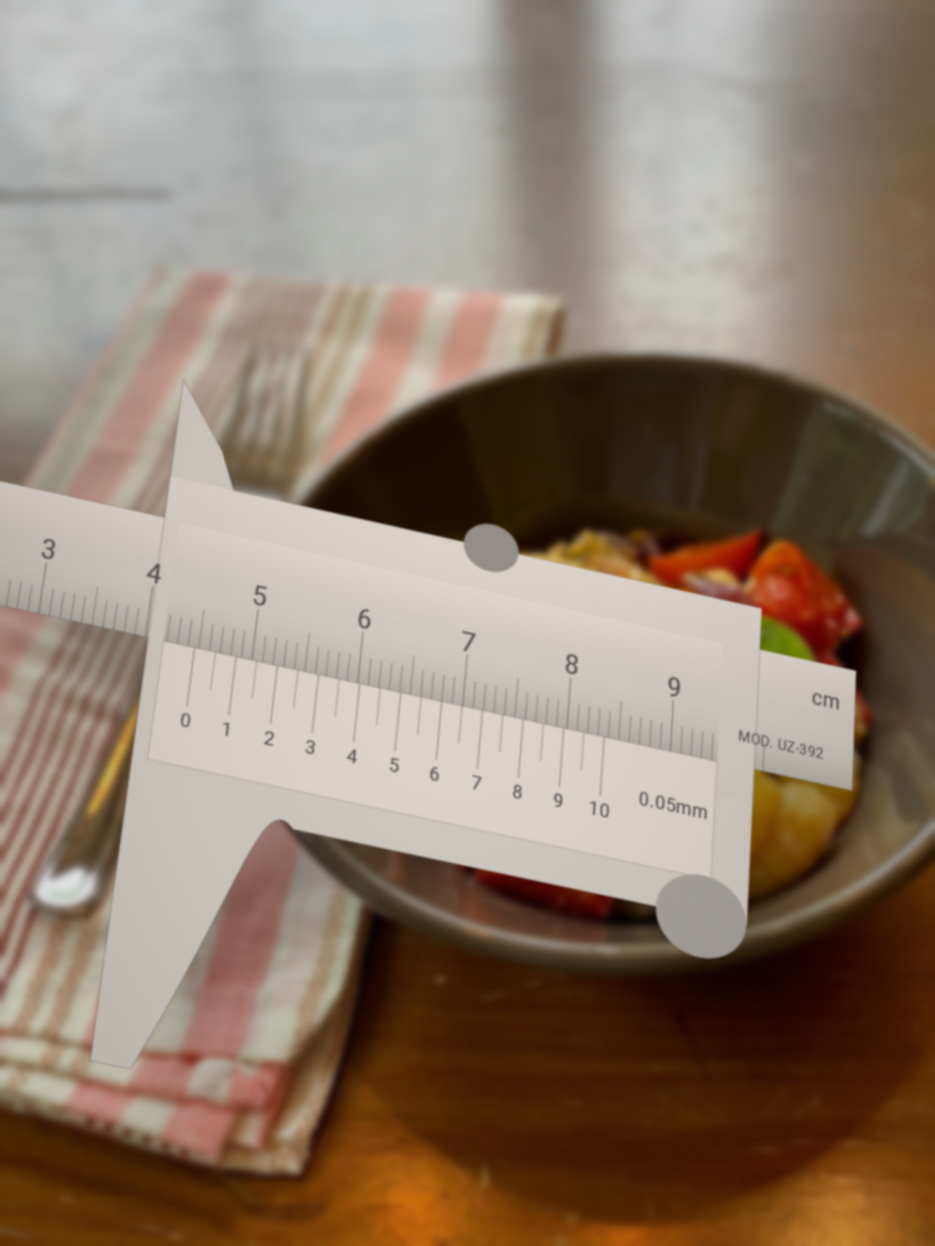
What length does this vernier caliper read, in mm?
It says 44.6 mm
